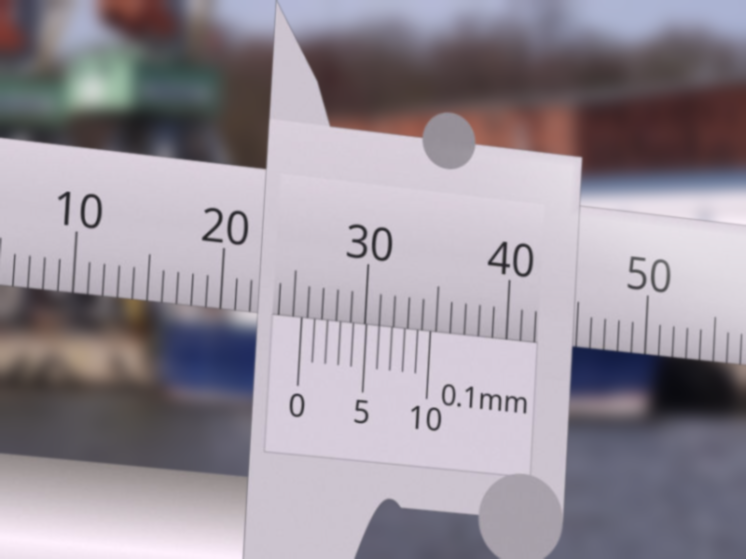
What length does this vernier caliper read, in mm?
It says 25.6 mm
